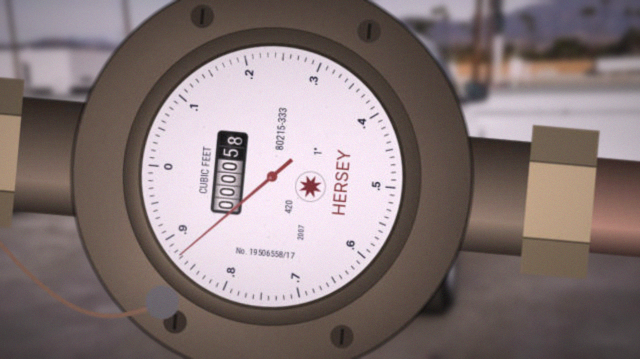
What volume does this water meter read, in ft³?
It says 57.87 ft³
